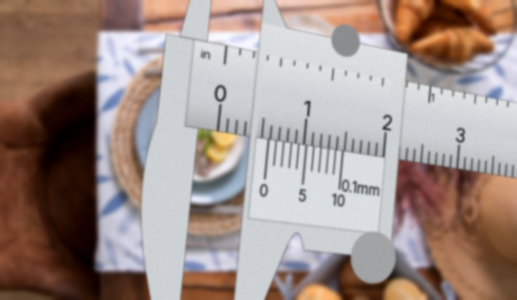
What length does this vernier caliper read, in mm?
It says 5.8 mm
